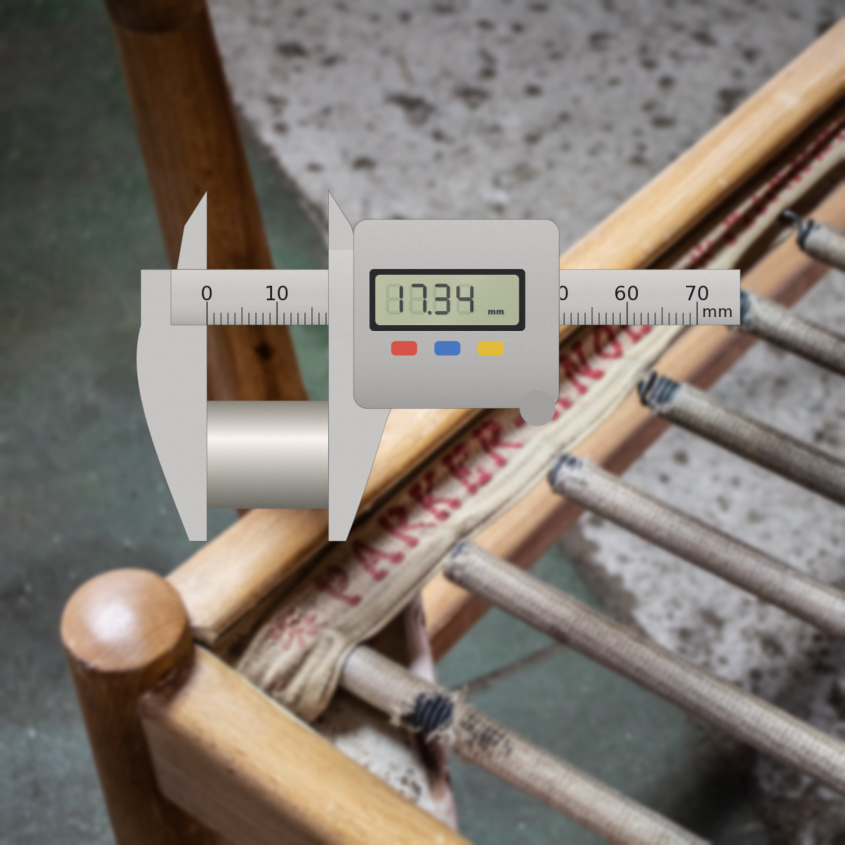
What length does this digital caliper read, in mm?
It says 17.34 mm
